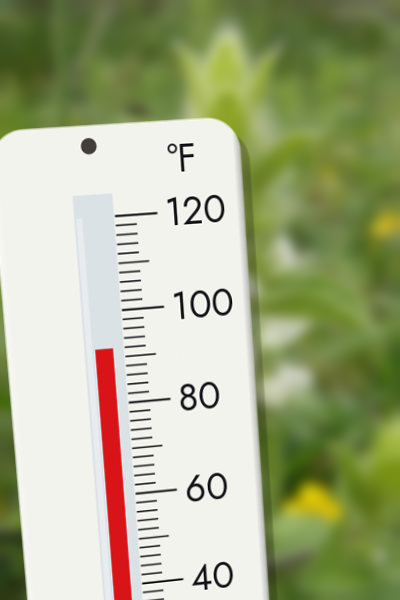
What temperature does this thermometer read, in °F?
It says 92 °F
